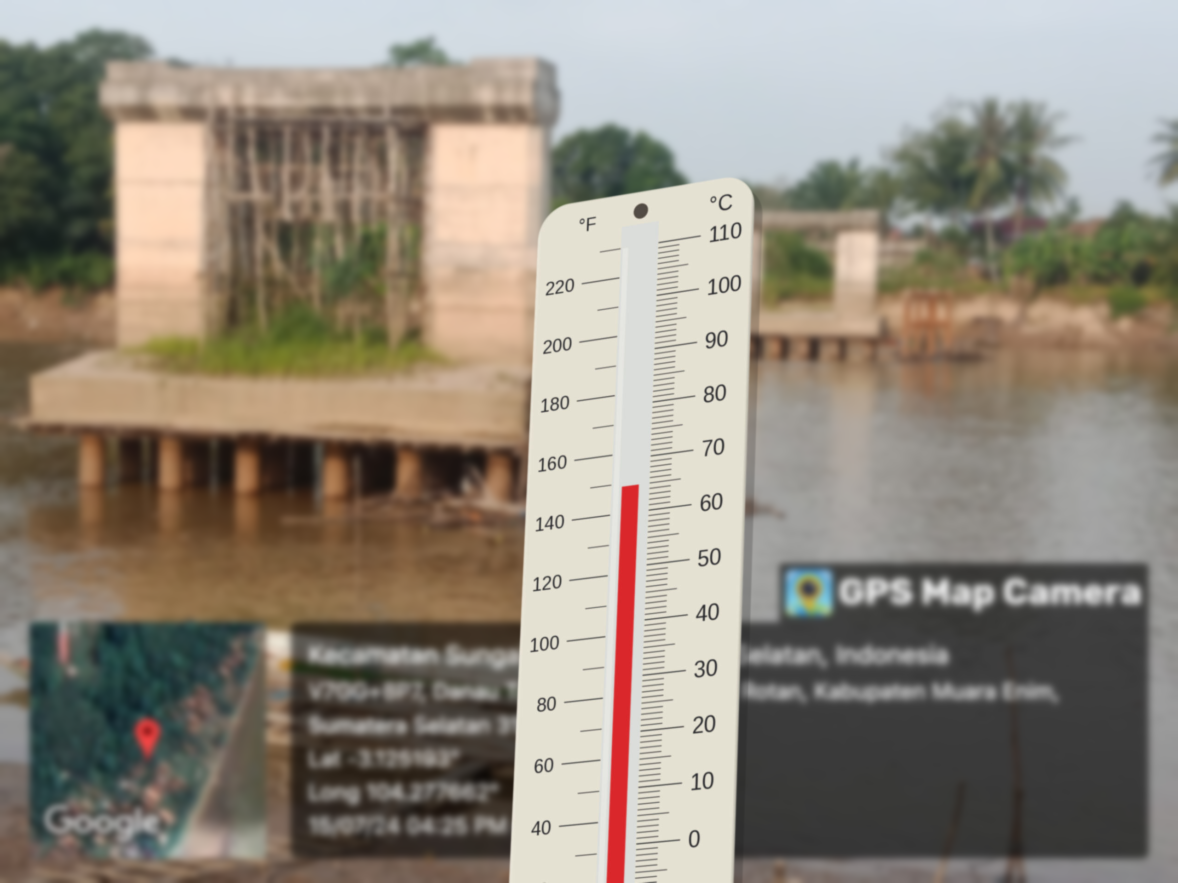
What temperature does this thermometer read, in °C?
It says 65 °C
